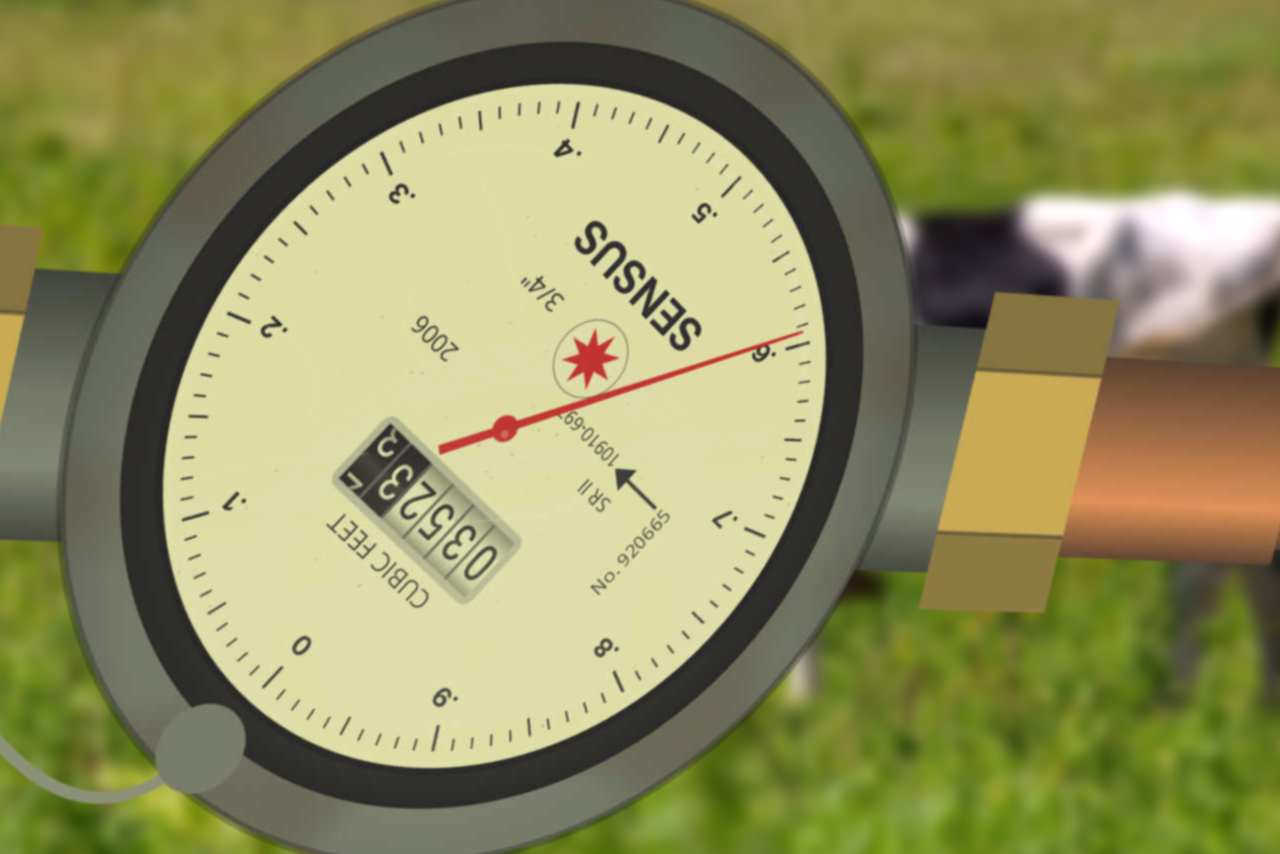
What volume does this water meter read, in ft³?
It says 35232.59 ft³
